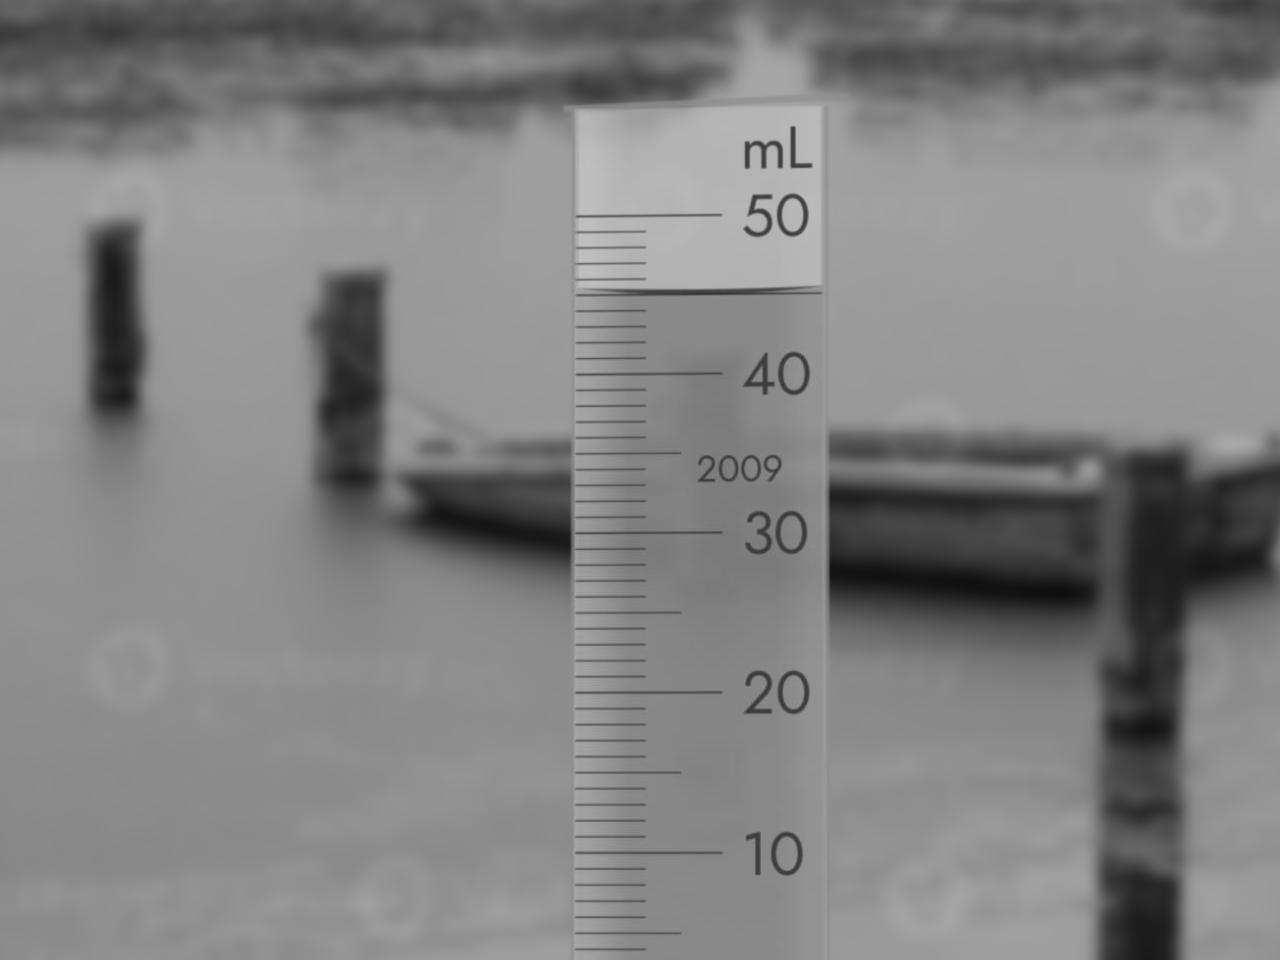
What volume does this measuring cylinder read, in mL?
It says 45 mL
